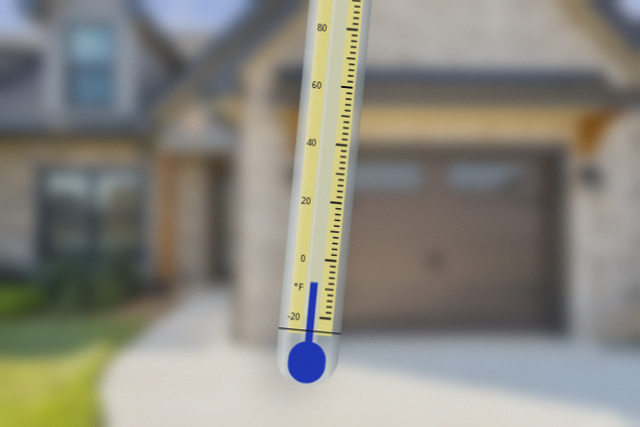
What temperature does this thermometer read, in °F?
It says -8 °F
